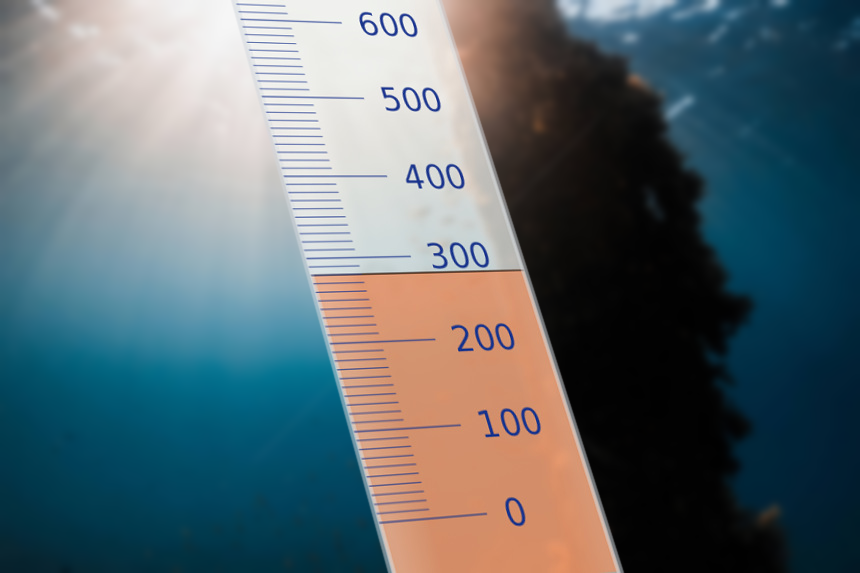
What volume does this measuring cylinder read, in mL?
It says 280 mL
